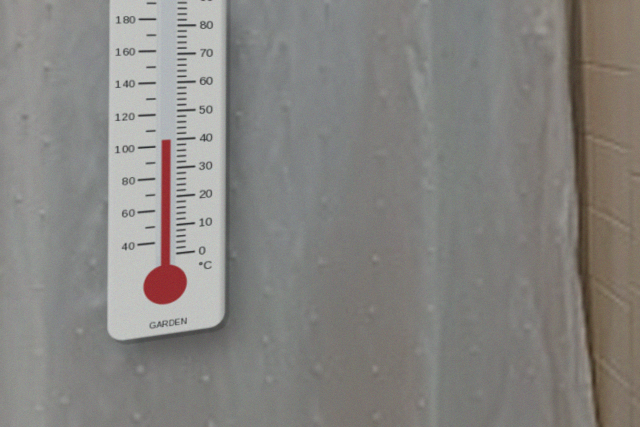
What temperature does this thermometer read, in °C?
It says 40 °C
